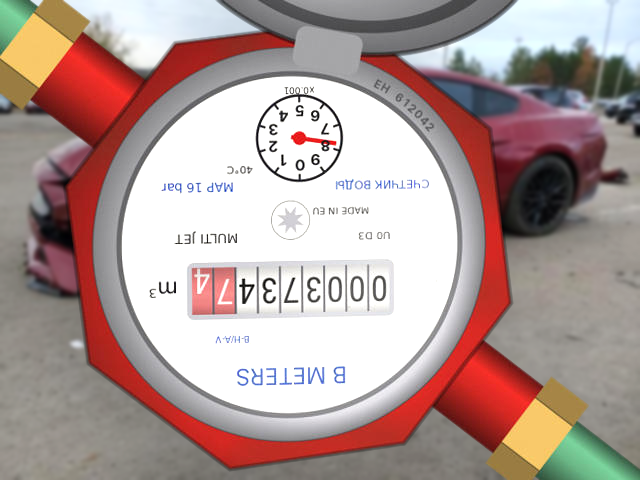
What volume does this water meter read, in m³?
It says 3734.737 m³
